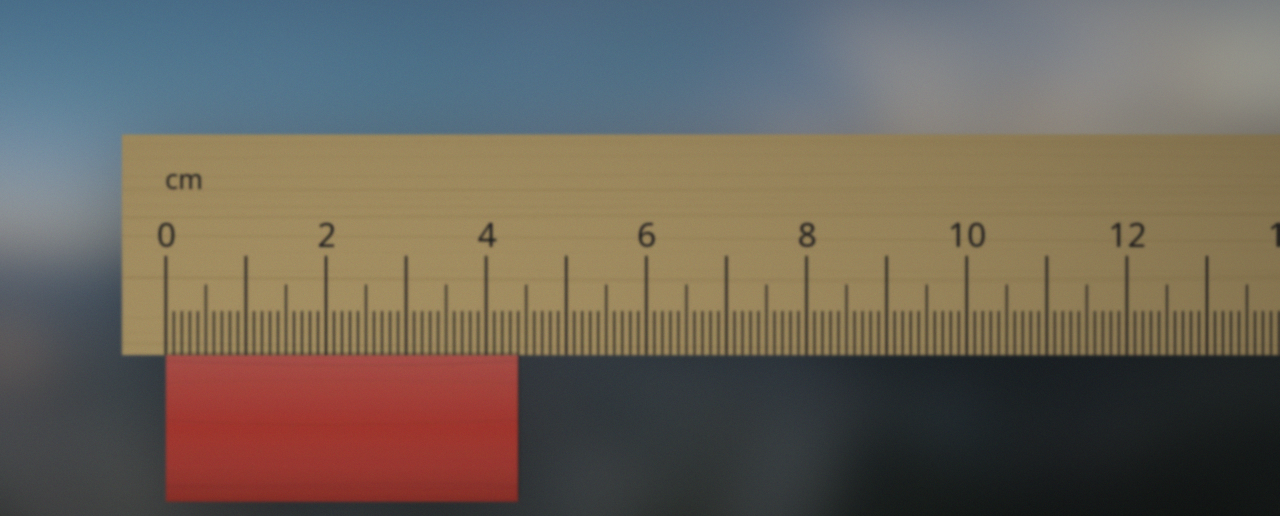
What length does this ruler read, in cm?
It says 4.4 cm
